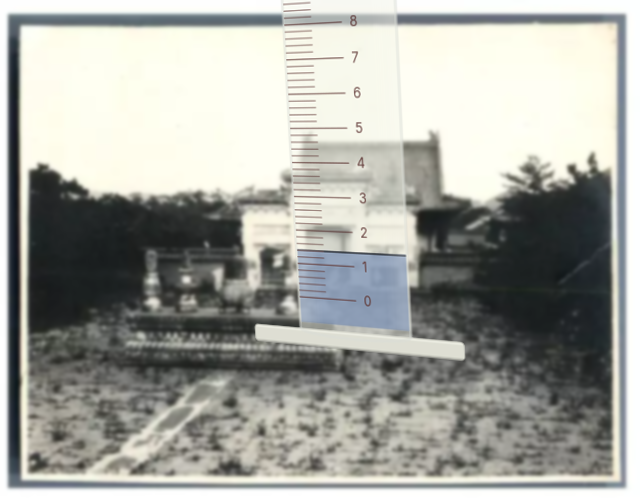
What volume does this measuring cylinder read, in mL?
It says 1.4 mL
